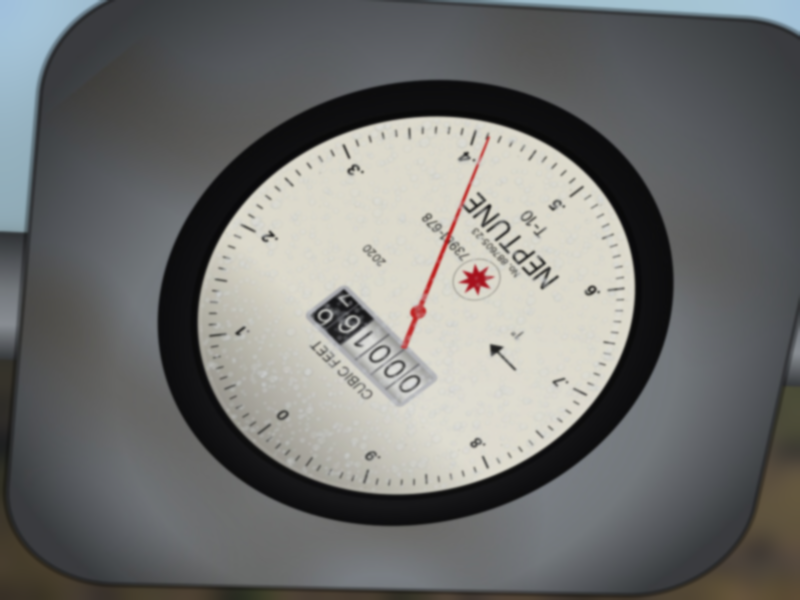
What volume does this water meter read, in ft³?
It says 166.41 ft³
